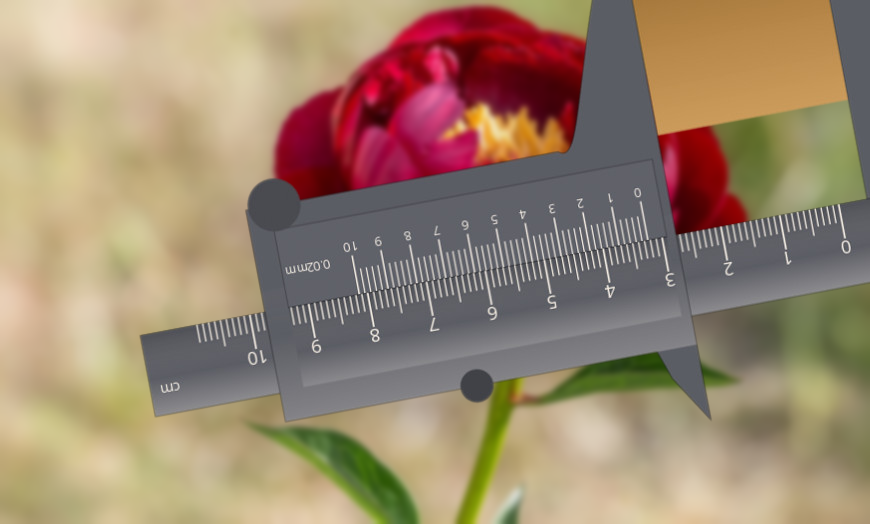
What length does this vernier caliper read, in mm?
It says 32.4 mm
